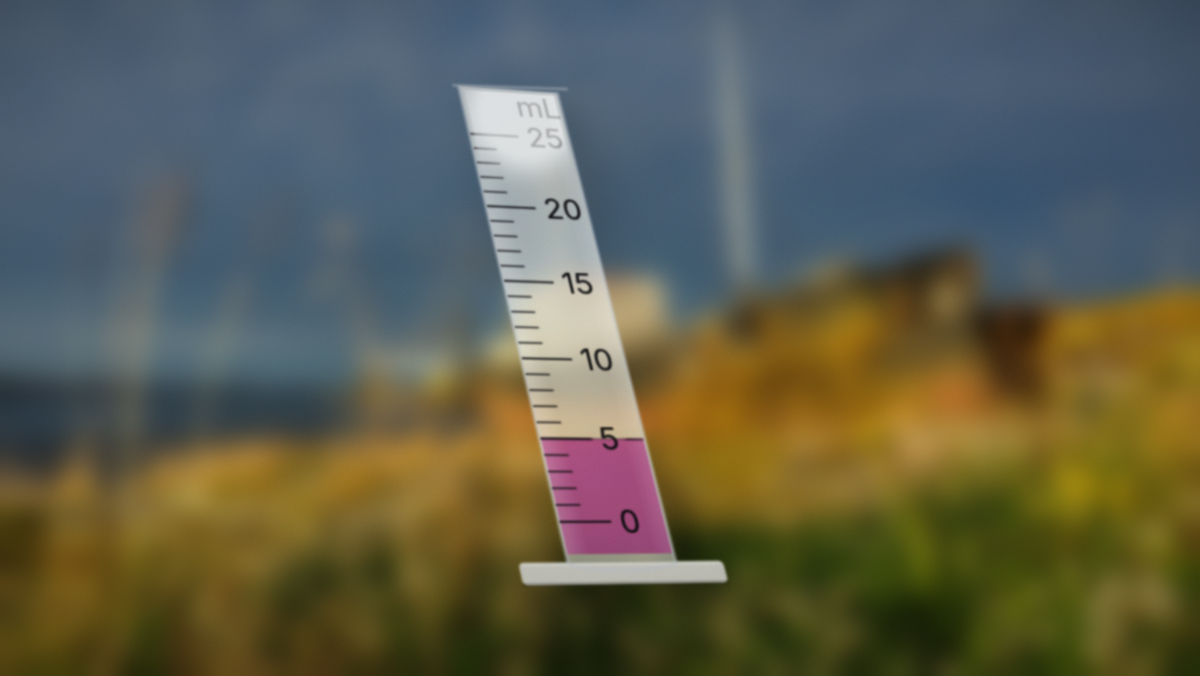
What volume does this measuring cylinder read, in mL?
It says 5 mL
